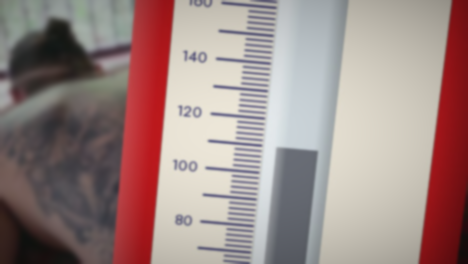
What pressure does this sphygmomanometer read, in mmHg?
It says 110 mmHg
